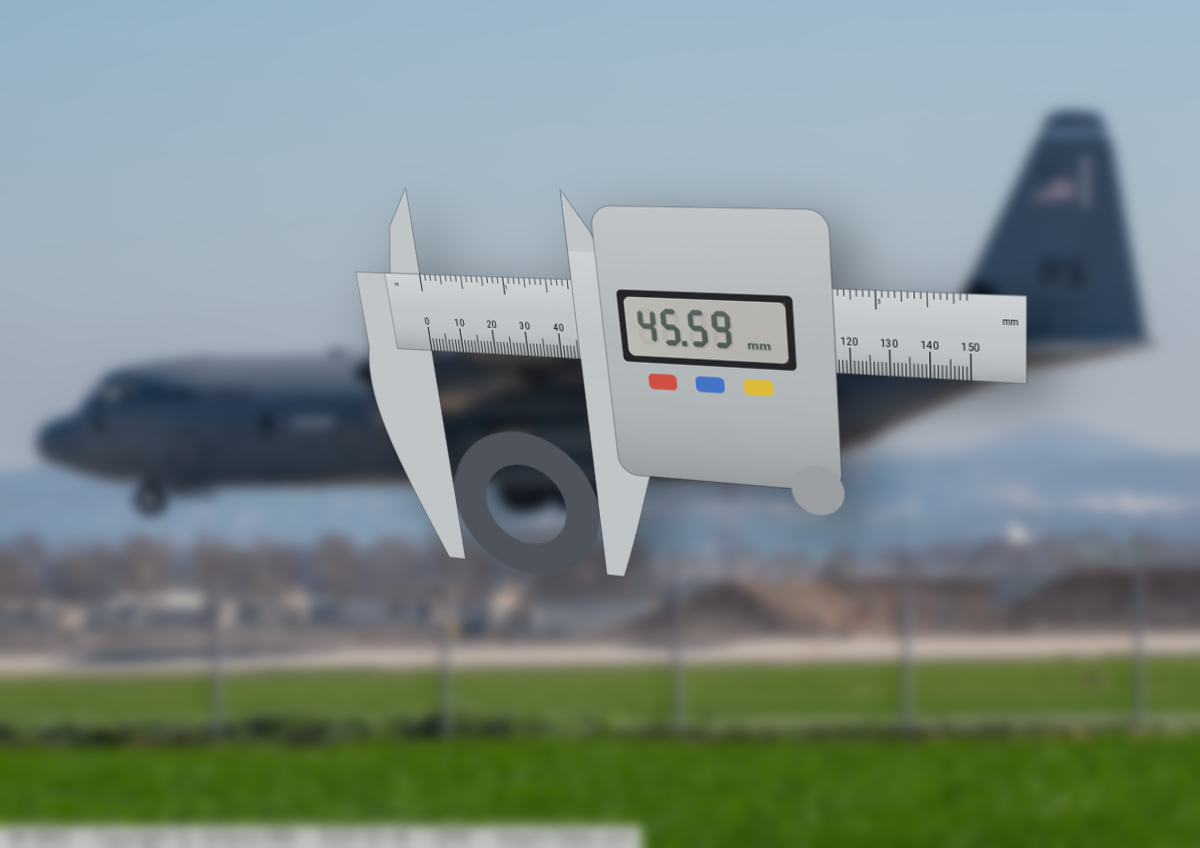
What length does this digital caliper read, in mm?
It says 45.59 mm
